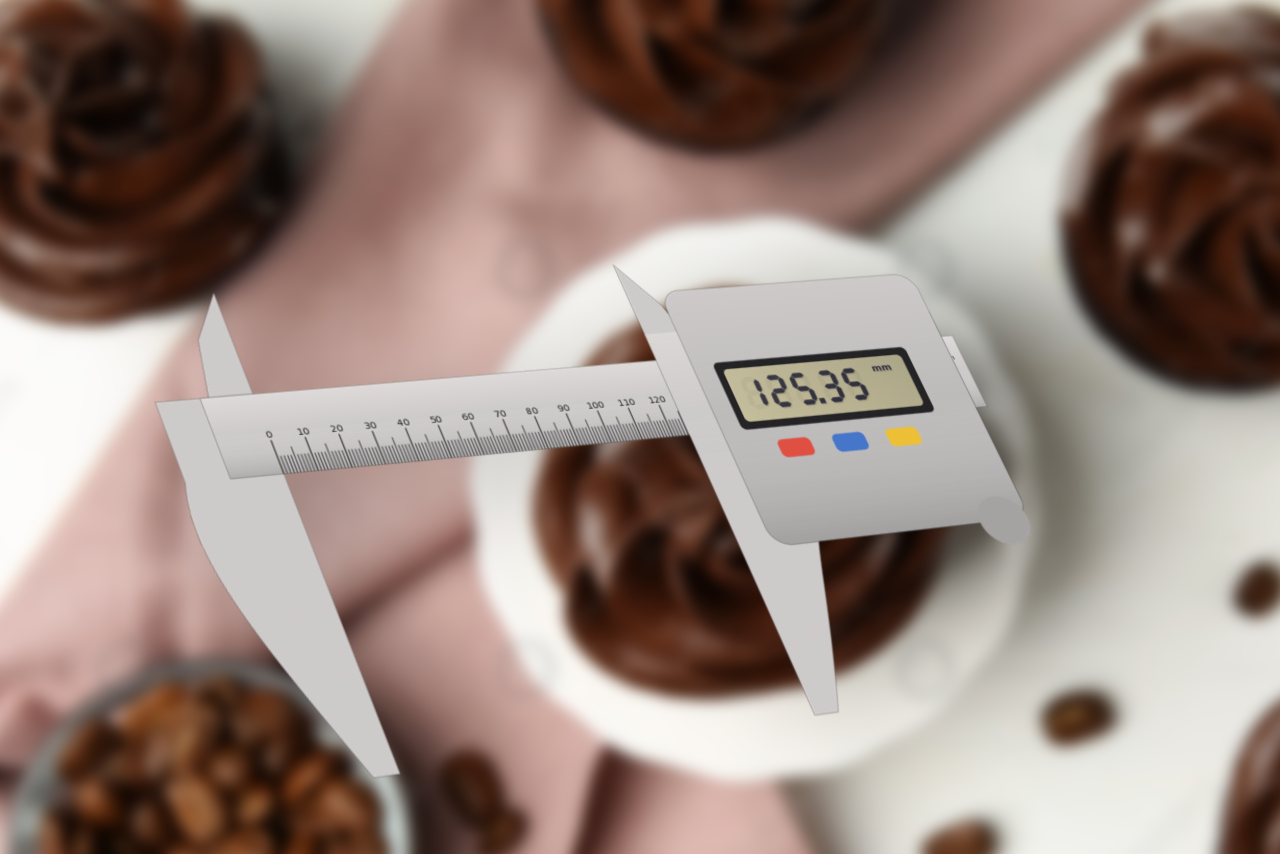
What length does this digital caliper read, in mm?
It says 125.35 mm
